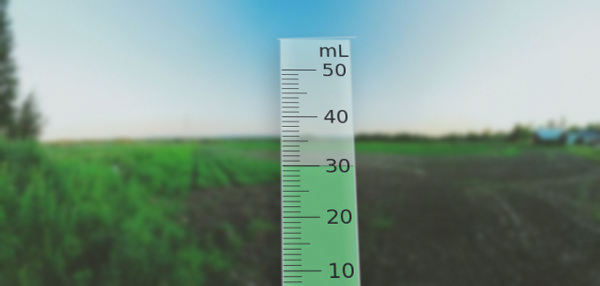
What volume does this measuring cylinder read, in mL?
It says 30 mL
